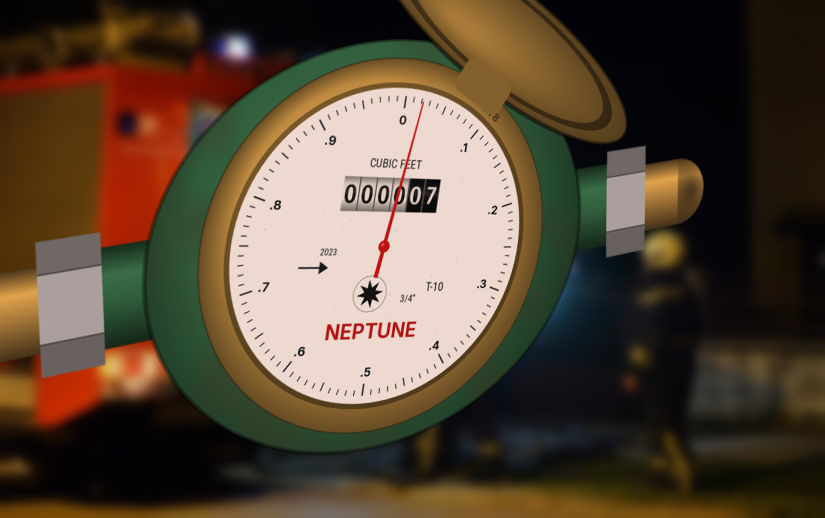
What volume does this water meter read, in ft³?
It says 7.02 ft³
